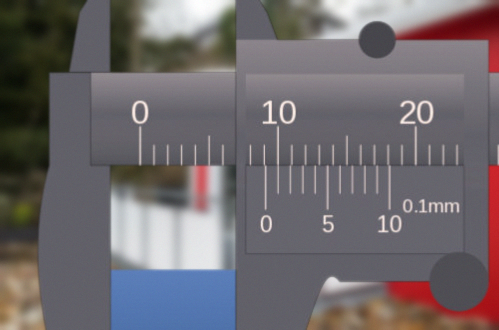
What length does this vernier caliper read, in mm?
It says 9.1 mm
